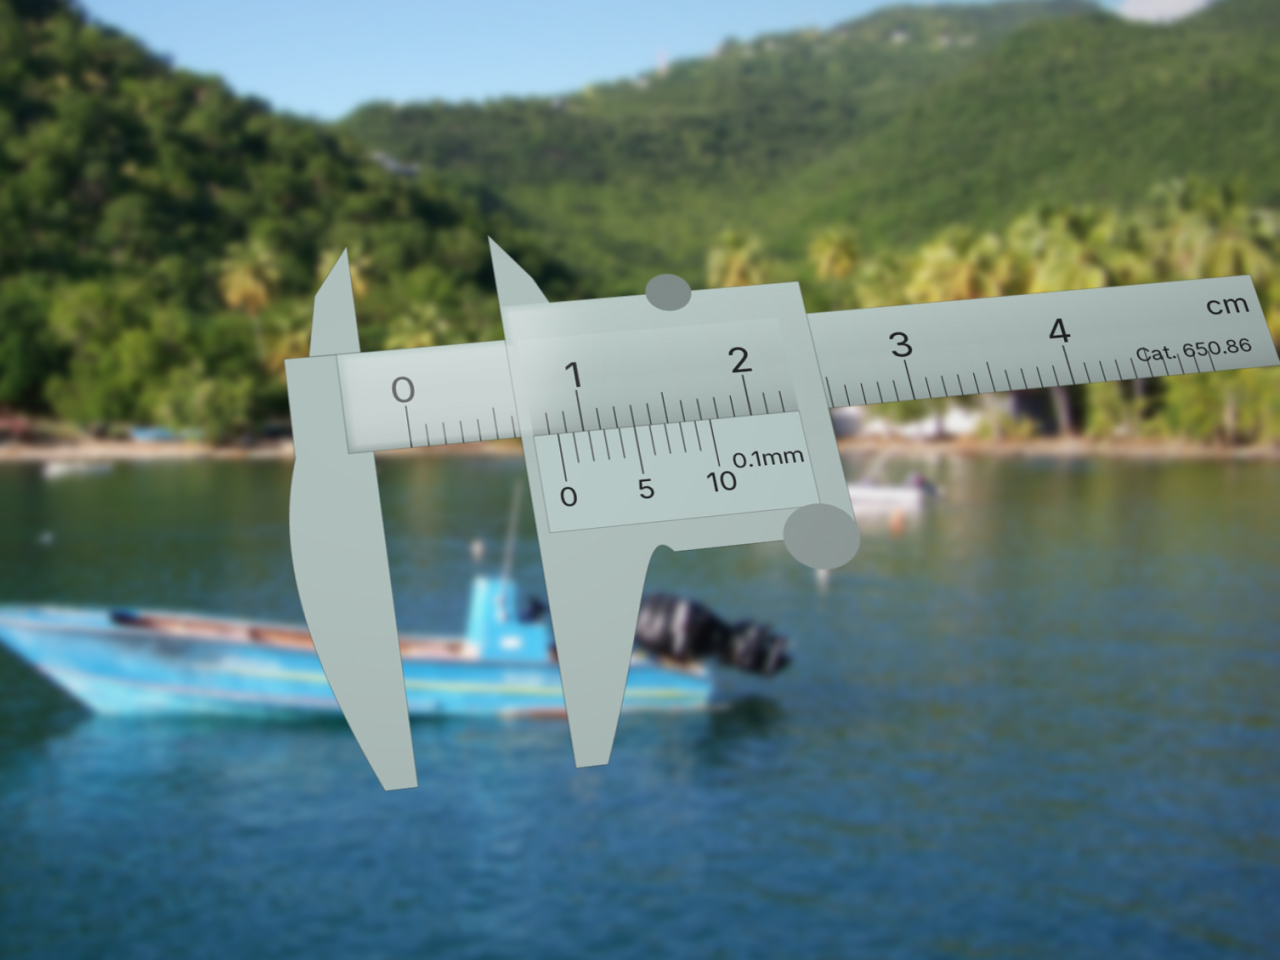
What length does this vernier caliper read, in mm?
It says 8.5 mm
